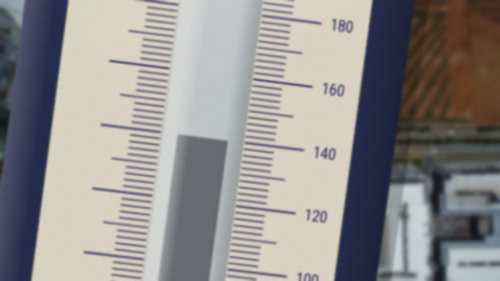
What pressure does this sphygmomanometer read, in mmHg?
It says 140 mmHg
